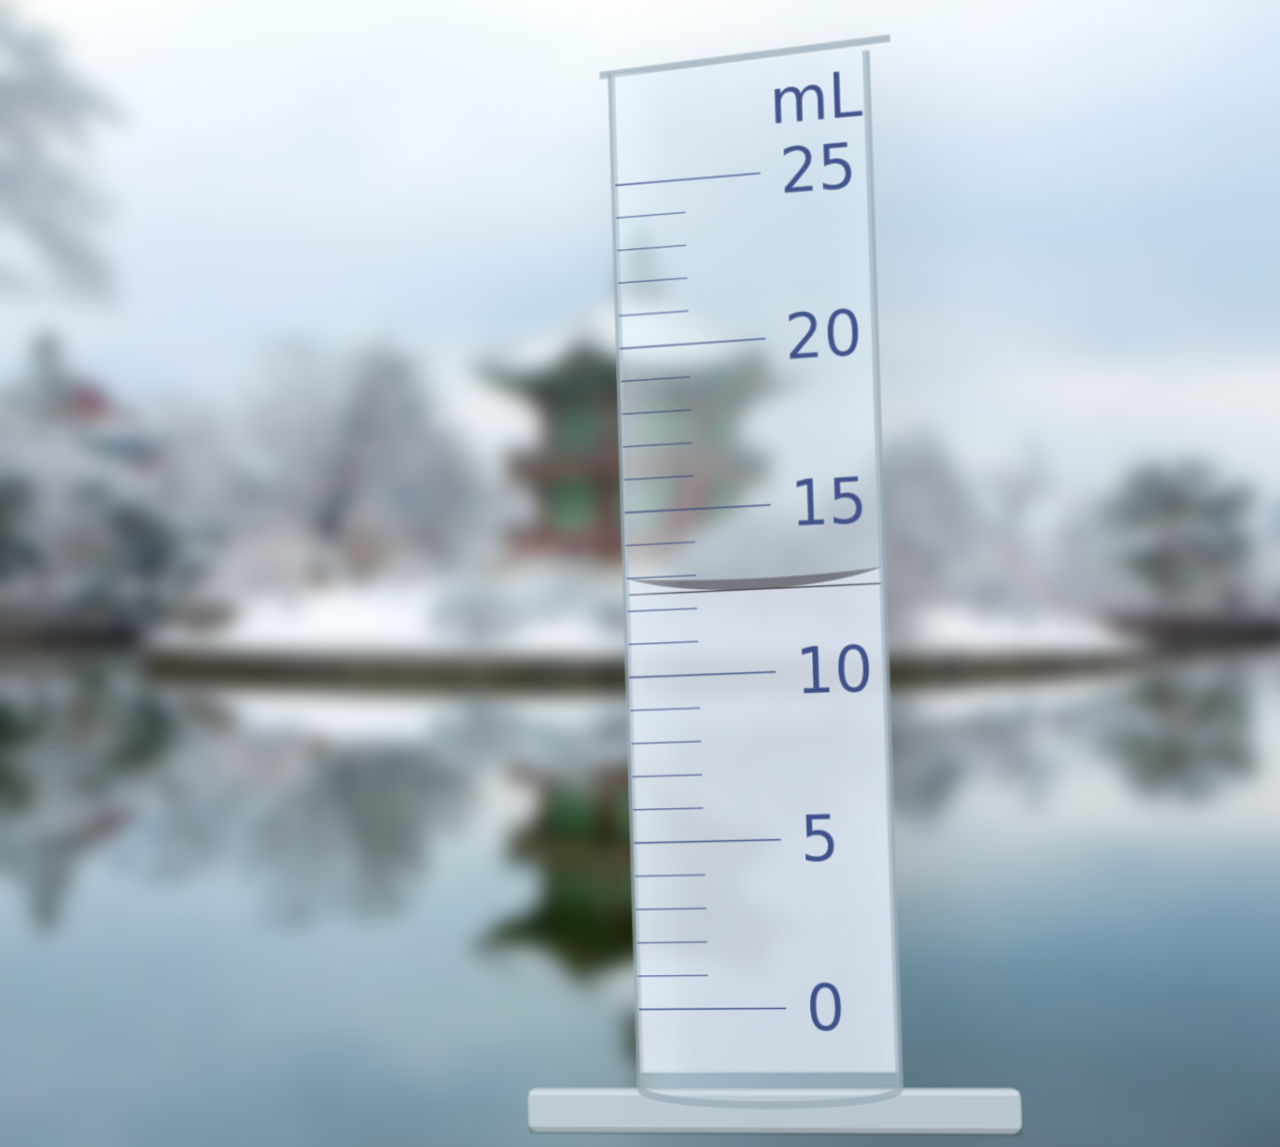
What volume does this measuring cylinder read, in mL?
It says 12.5 mL
